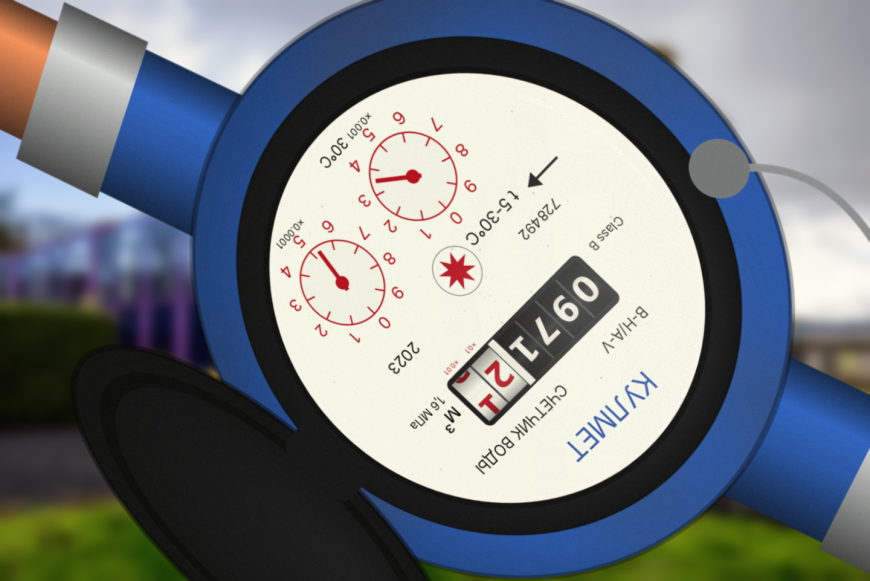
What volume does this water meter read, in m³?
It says 971.2135 m³
